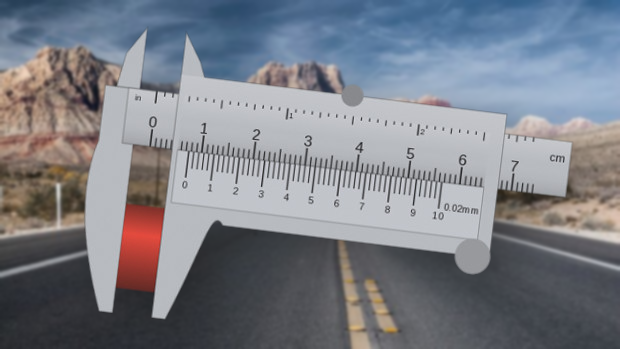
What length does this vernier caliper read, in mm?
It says 7.5 mm
